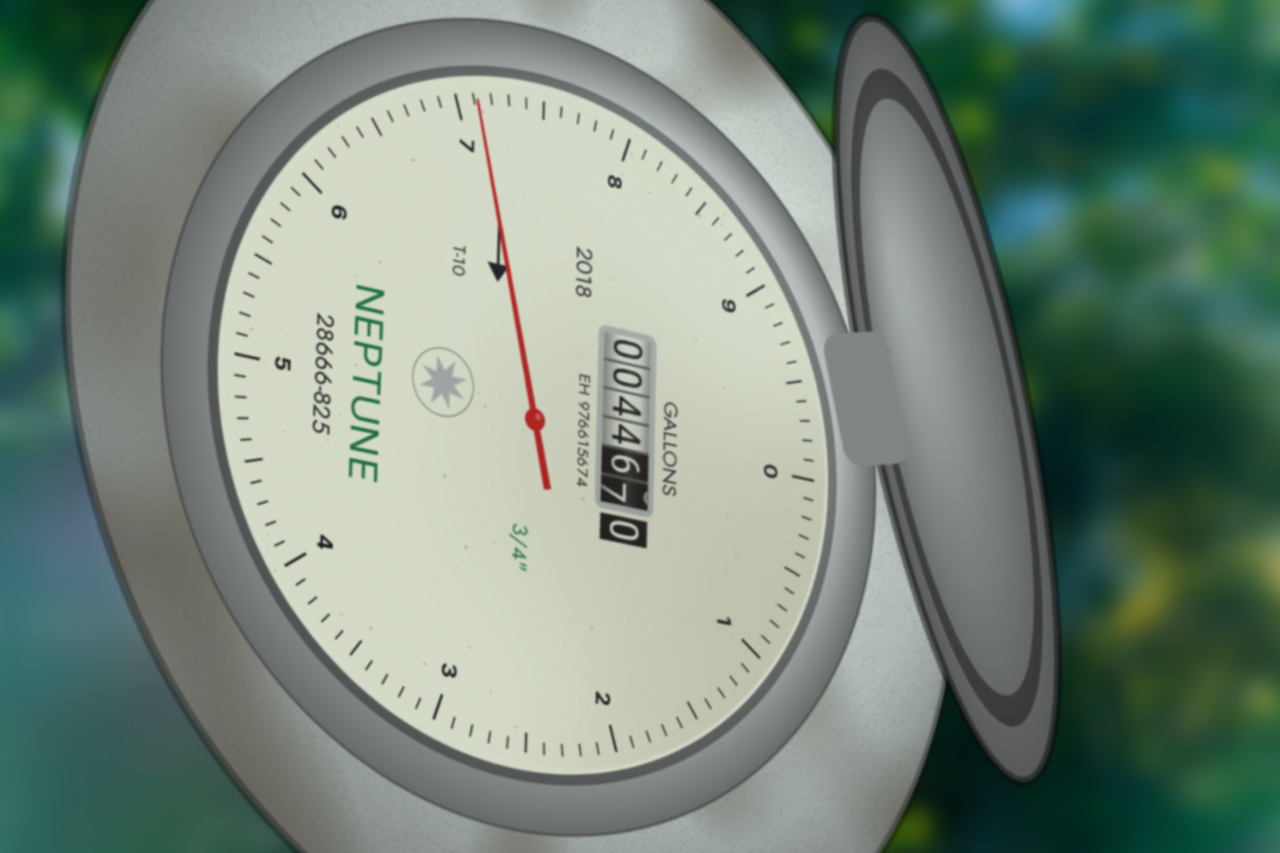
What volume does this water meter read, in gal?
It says 44667.1 gal
